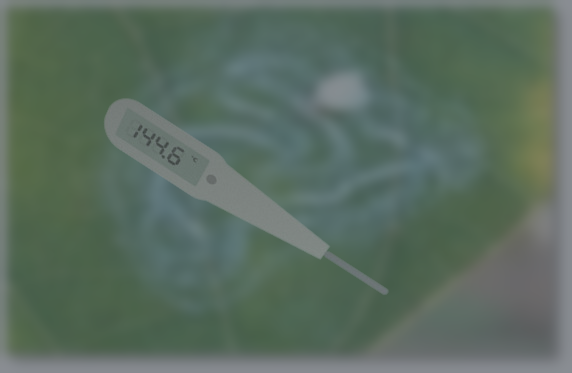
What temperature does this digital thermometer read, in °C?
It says 144.6 °C
